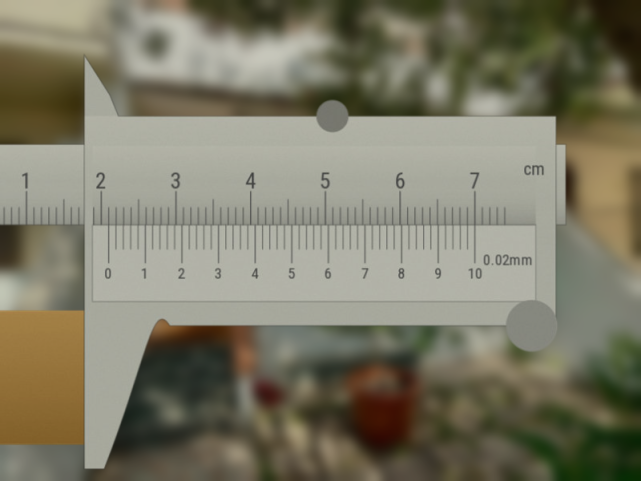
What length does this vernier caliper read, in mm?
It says 21.0 mm
